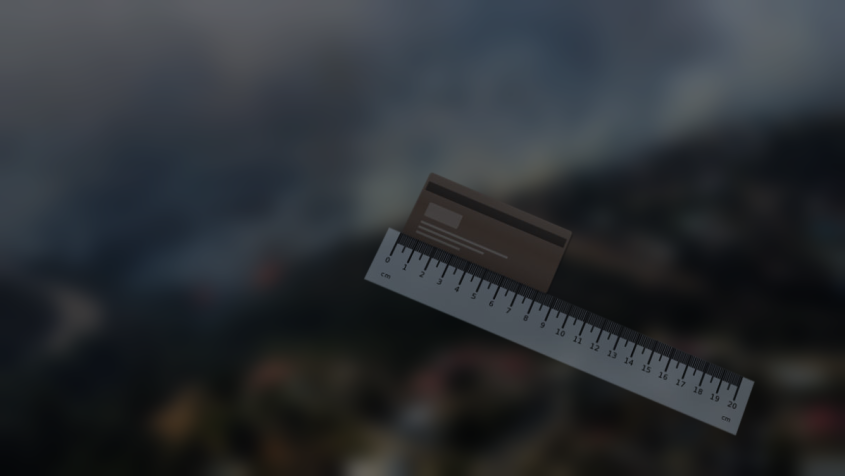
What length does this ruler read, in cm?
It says 8.5 cm
